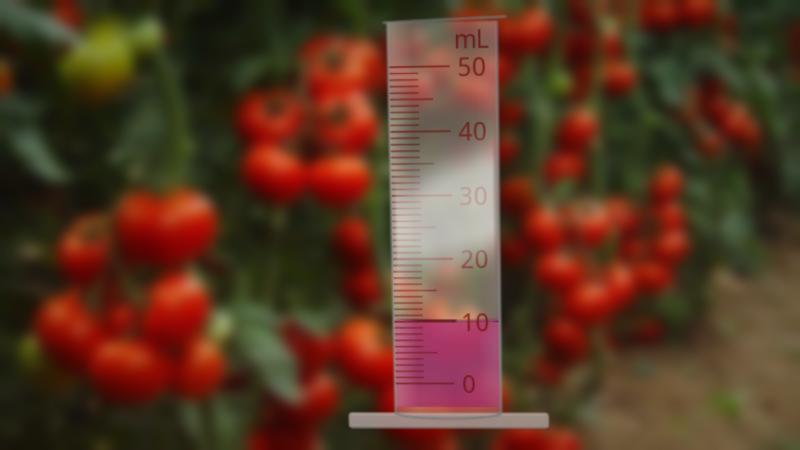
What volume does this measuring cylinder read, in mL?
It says 10 mL
